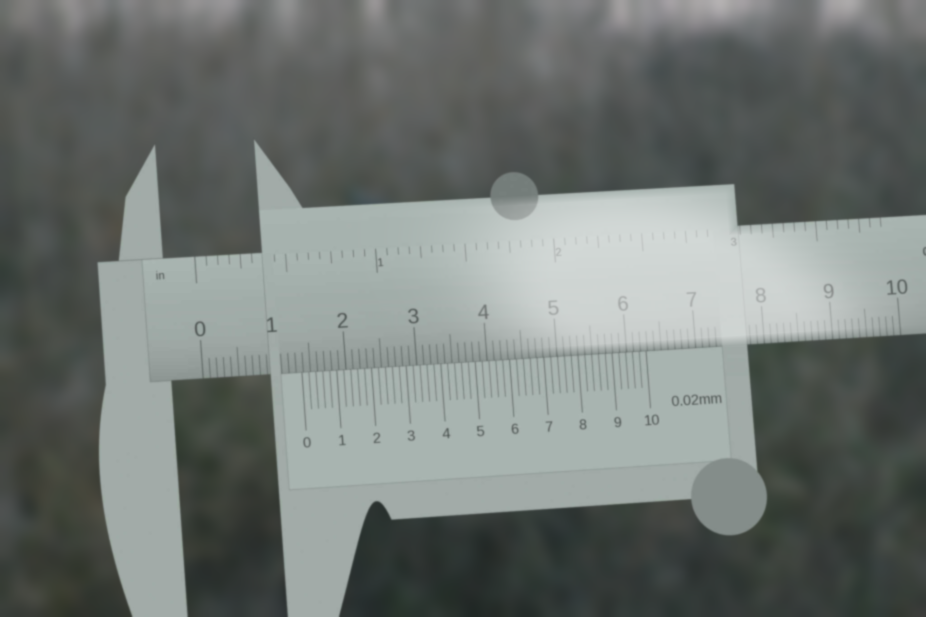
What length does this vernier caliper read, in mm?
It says 13.8 mm
